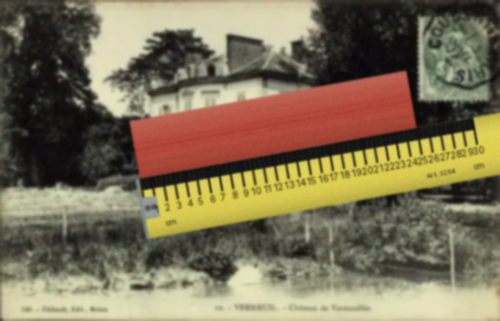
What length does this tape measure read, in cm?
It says 25 cm
